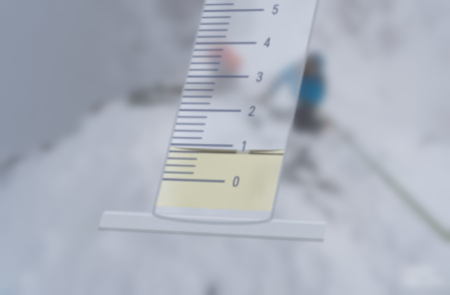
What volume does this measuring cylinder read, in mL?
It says 0.8 mL
